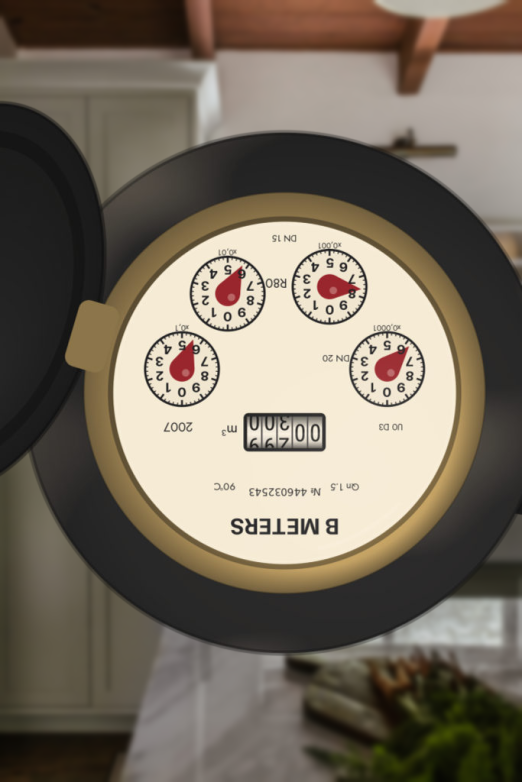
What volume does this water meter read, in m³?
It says 299.5576 m³
